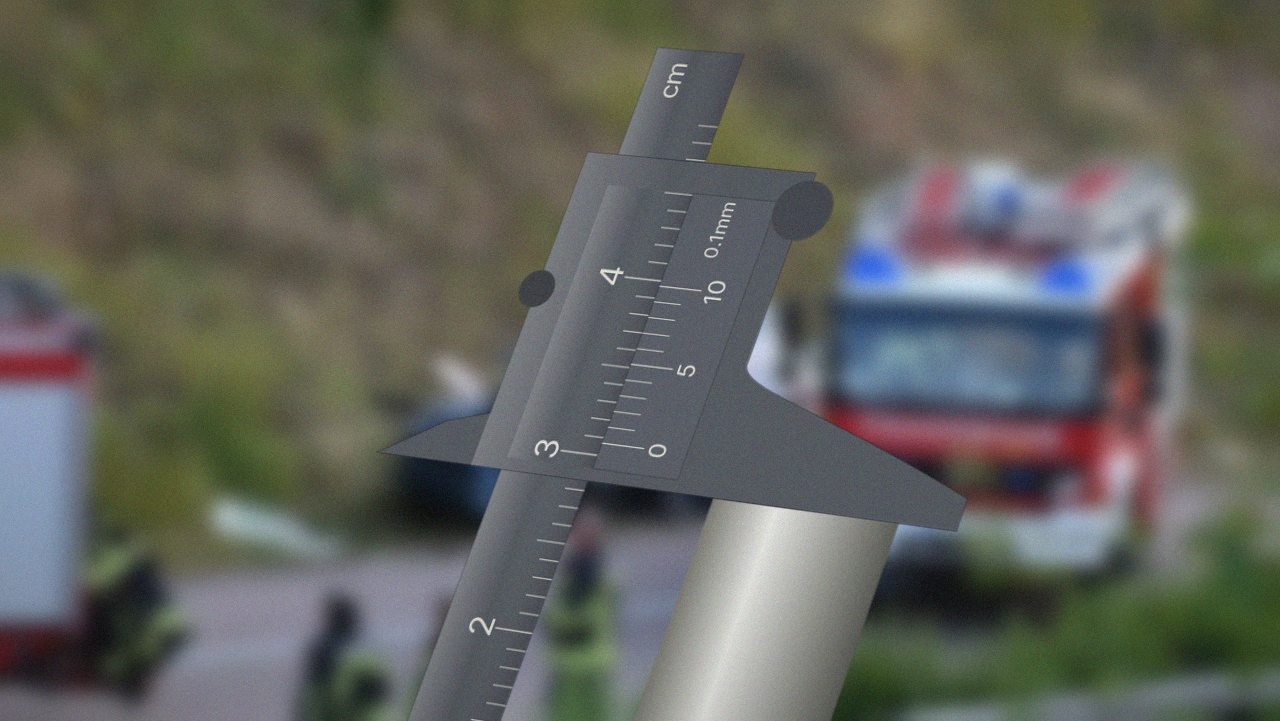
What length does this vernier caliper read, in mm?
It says 30.7 mm
